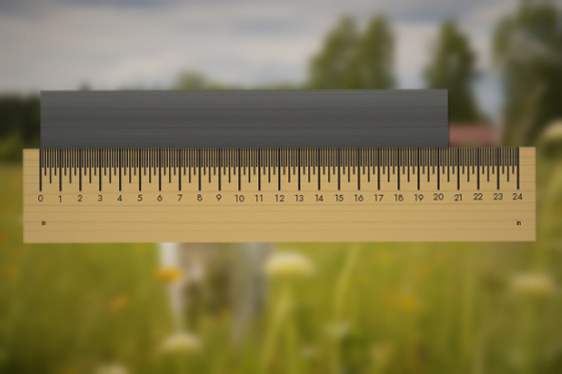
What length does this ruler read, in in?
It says 20.5 in
